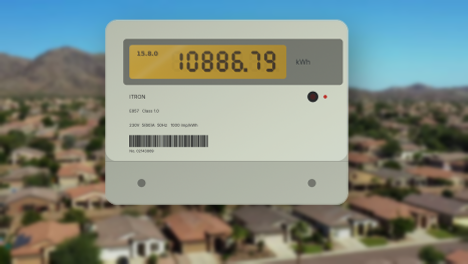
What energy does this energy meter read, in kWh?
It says 10886.79 kWh
